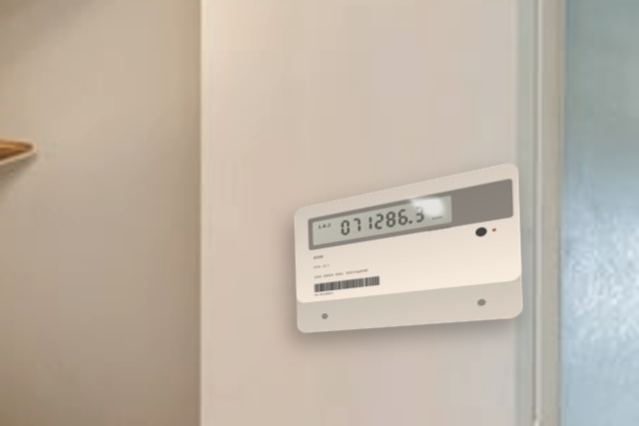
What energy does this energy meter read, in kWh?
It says 71286.3 kWh
